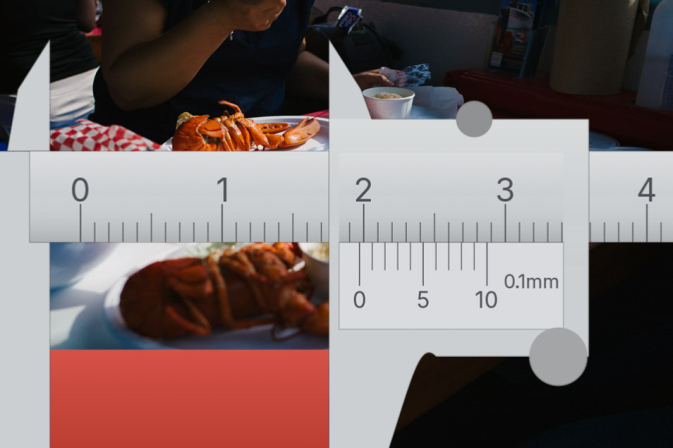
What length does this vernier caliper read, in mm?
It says 19.7 mm
